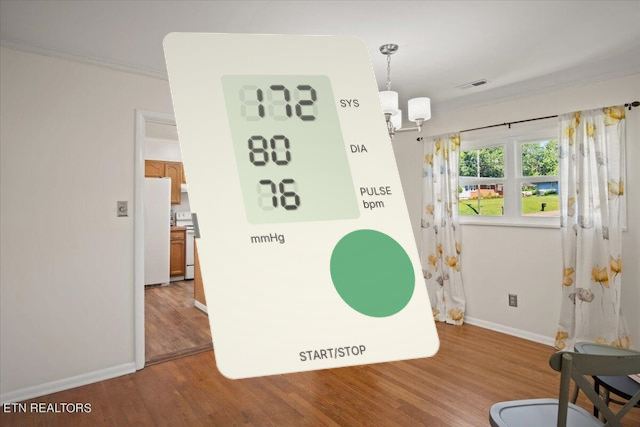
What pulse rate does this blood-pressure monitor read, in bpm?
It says 76 bpm
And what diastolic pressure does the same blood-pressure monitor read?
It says 80 mmHg
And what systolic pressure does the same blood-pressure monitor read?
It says 172 mmHg
